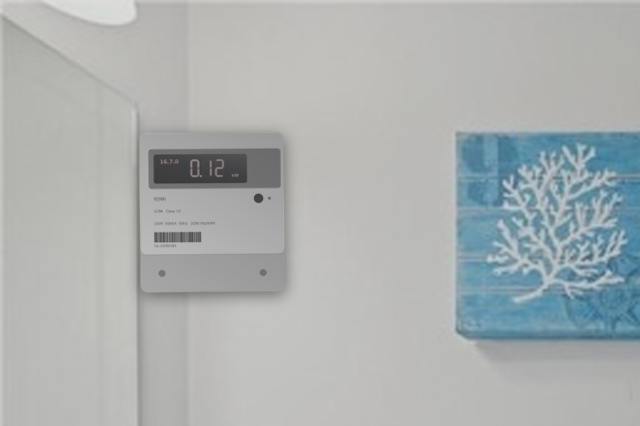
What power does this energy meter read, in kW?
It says 0.12 kW
